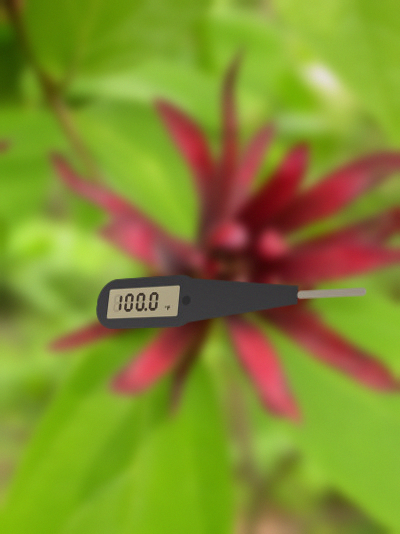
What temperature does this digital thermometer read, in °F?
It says 100.0 °F
